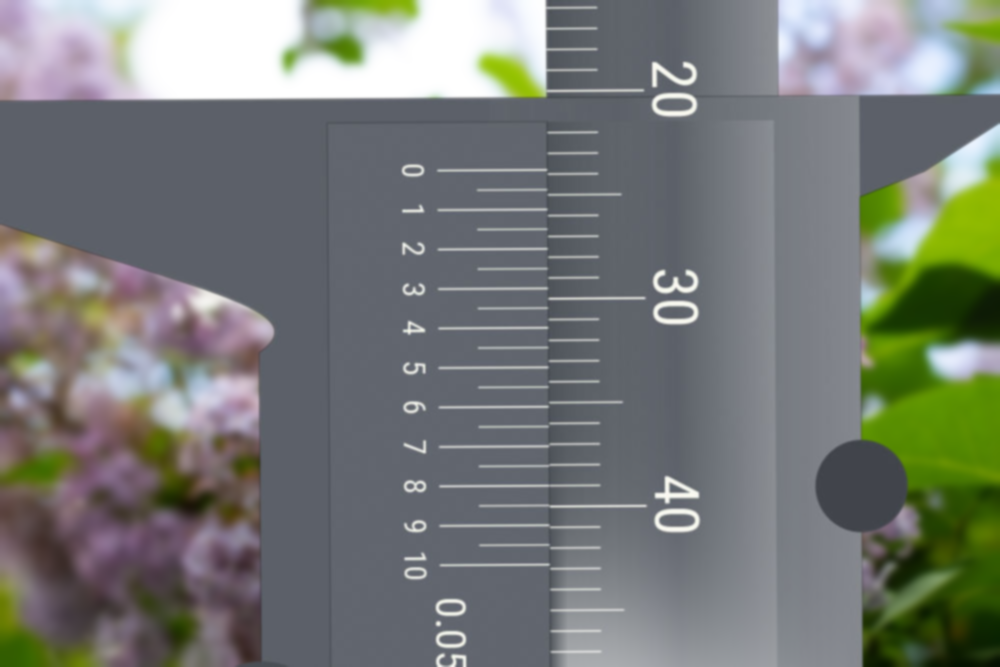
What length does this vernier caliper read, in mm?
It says 23.8 mm
